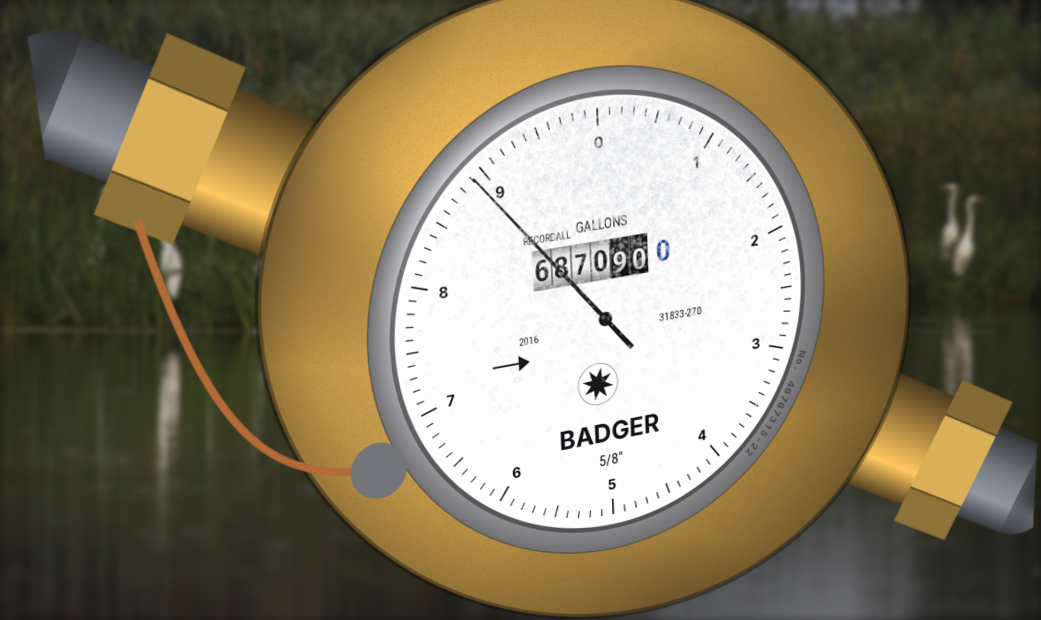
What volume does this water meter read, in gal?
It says 6870898.9 gal
